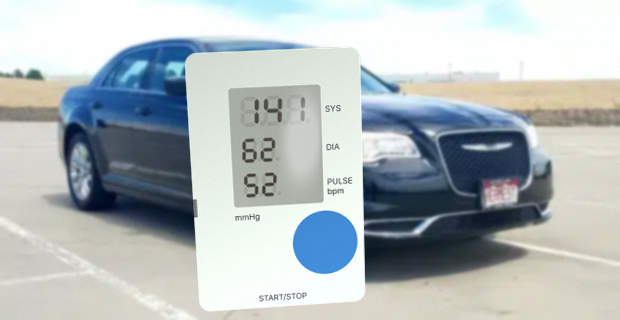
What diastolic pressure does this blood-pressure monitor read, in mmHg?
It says 62 mmHg
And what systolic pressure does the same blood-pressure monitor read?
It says 141 mmHg
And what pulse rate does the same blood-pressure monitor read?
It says 52 bpm
